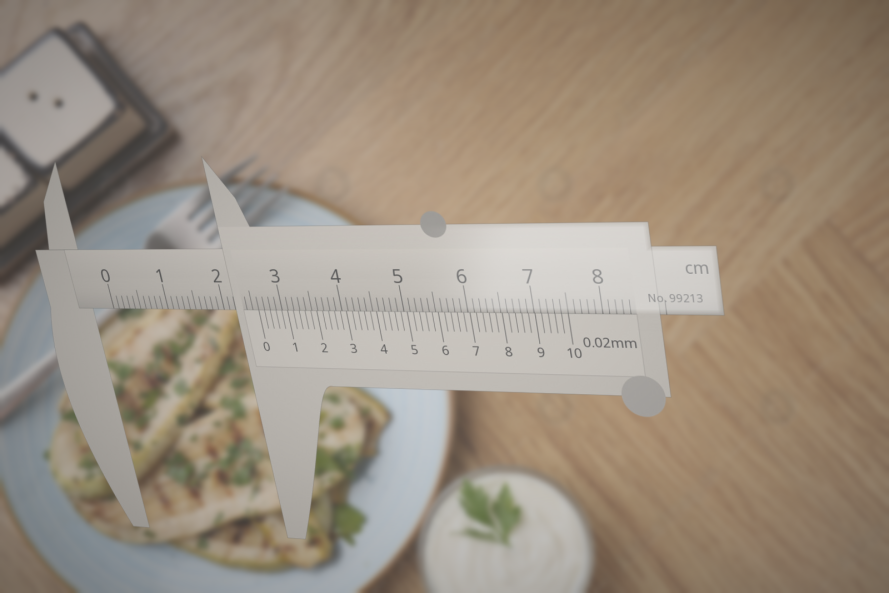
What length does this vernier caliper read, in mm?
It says 26.0 mm
